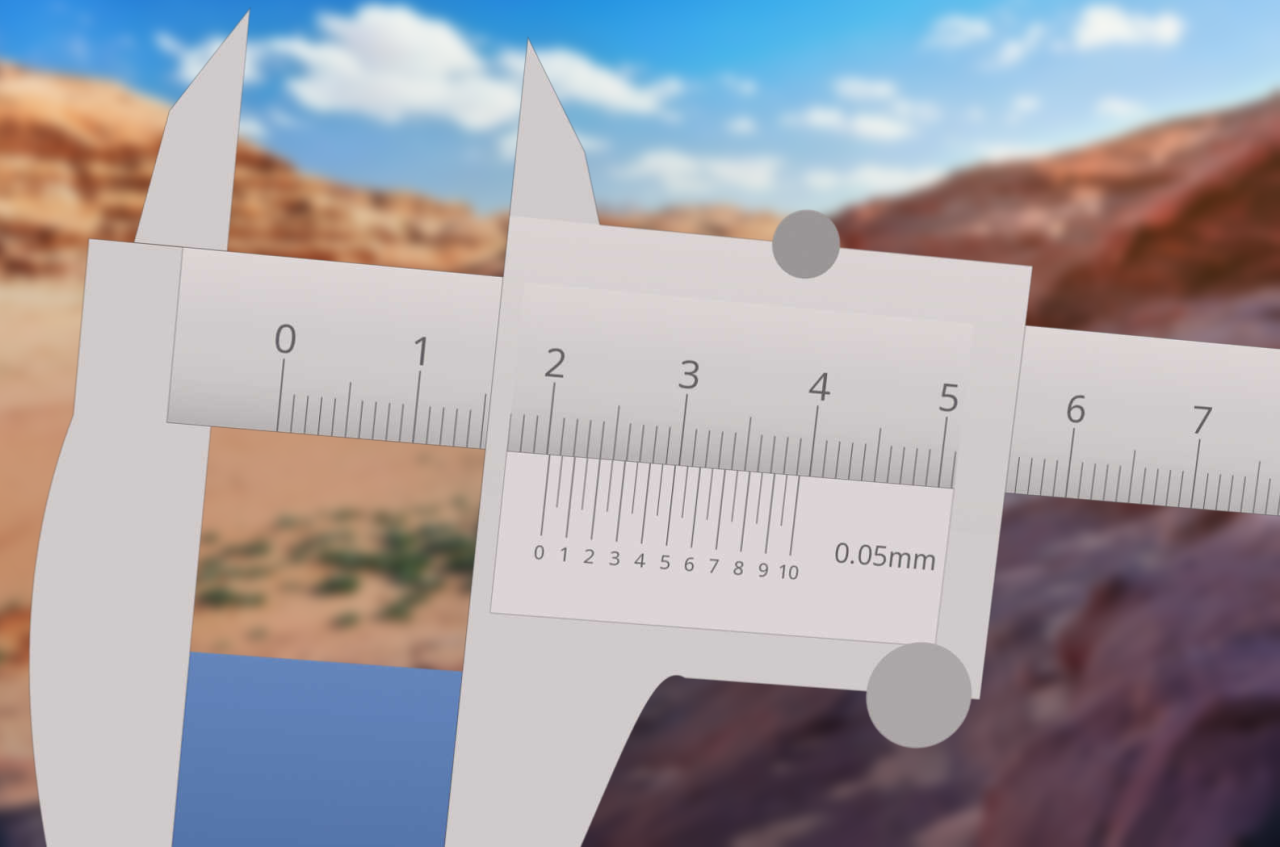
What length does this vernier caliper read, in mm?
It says 20.2 mm
